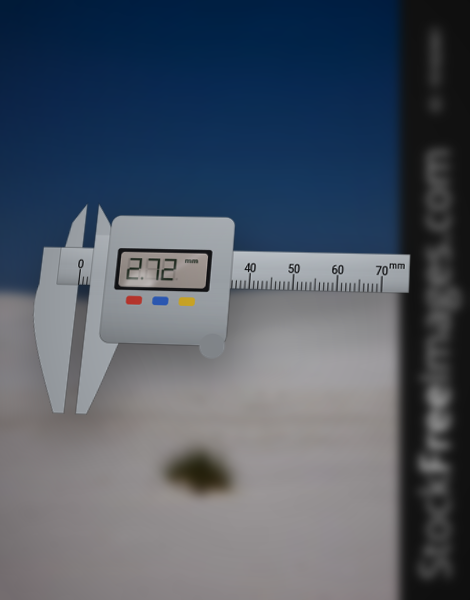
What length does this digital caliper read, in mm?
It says 2.72 mm
